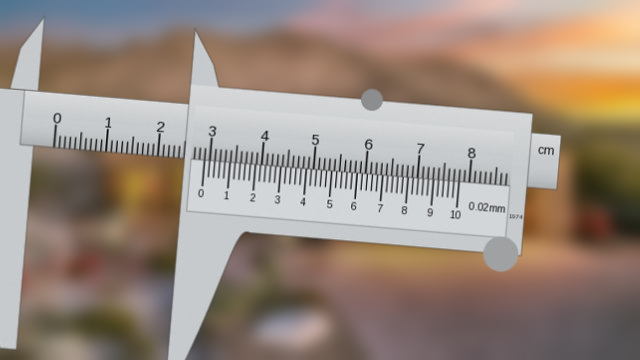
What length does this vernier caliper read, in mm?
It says 29.0 mm
